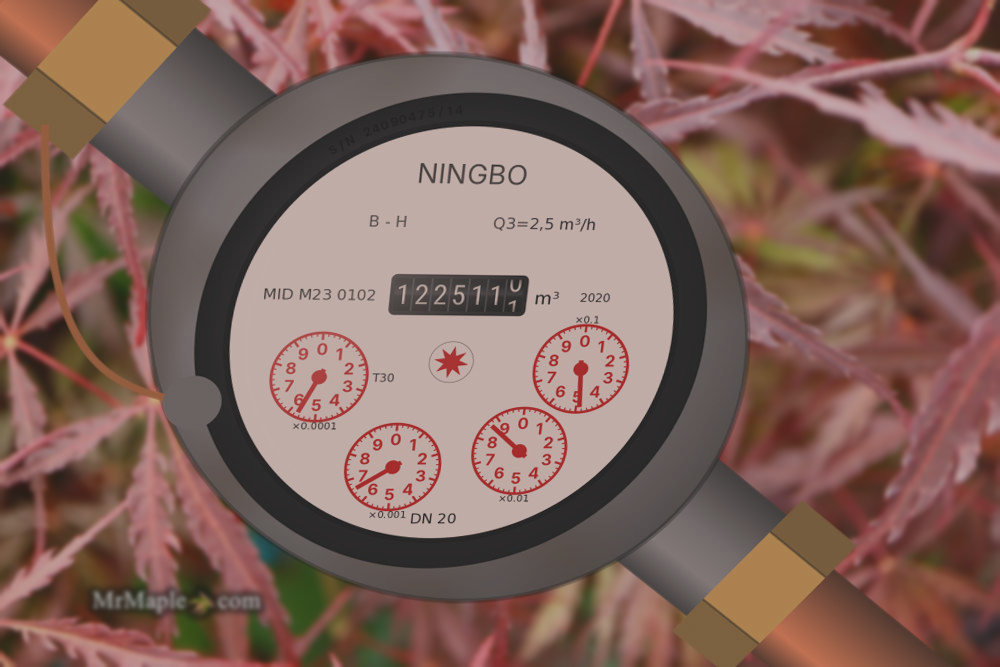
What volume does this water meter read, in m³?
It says 1225110.4865 m³
